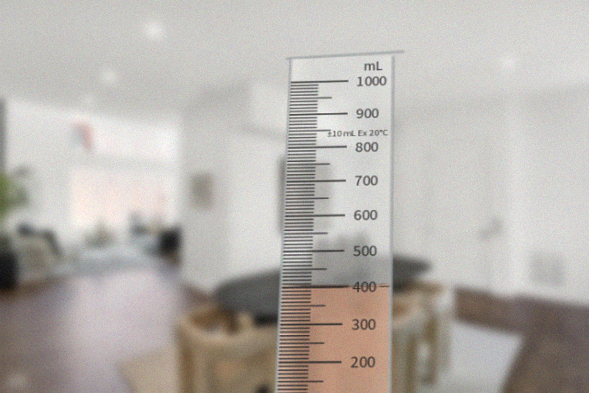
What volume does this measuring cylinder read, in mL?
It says 400 mL
